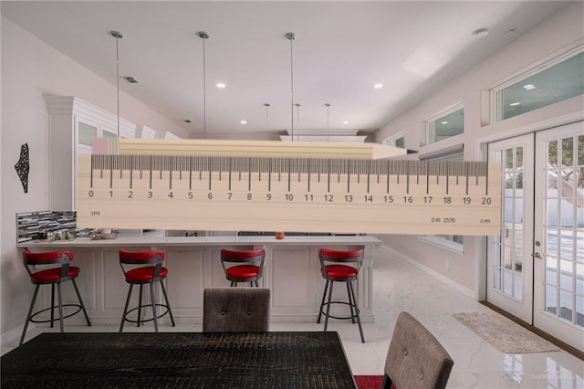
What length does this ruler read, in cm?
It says 16.5 cm
